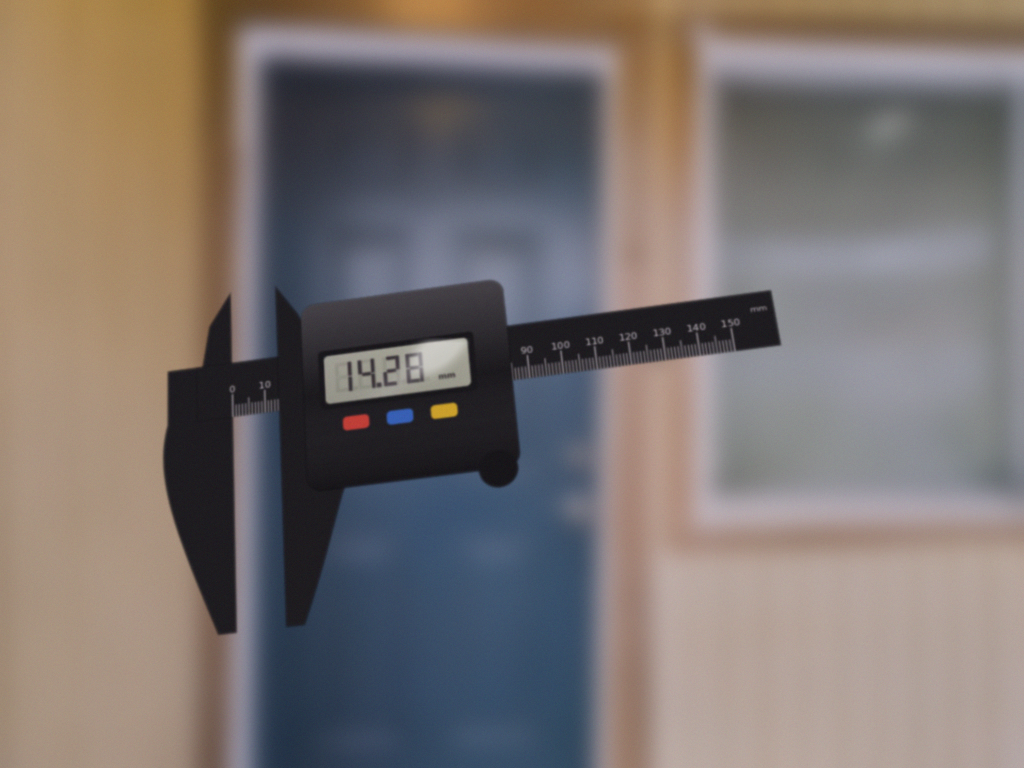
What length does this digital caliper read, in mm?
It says 14.28 mm
